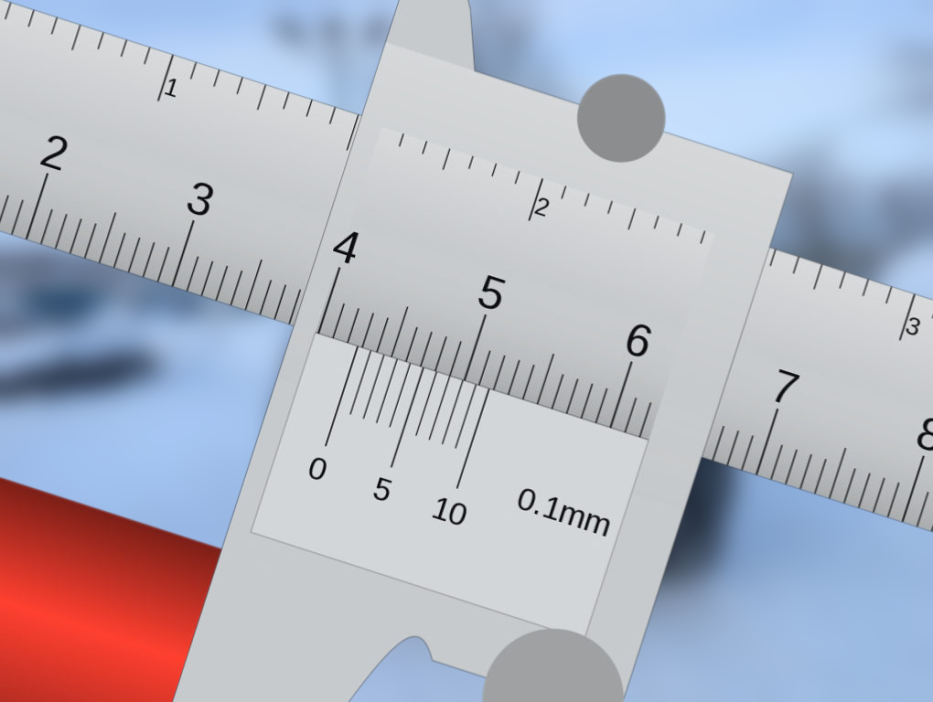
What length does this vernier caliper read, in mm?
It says 42.7 mm
